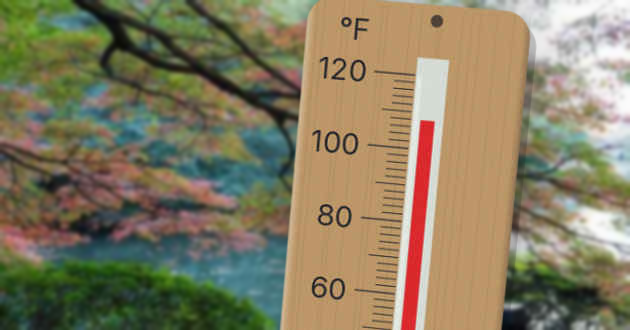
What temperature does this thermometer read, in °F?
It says 108 °F
